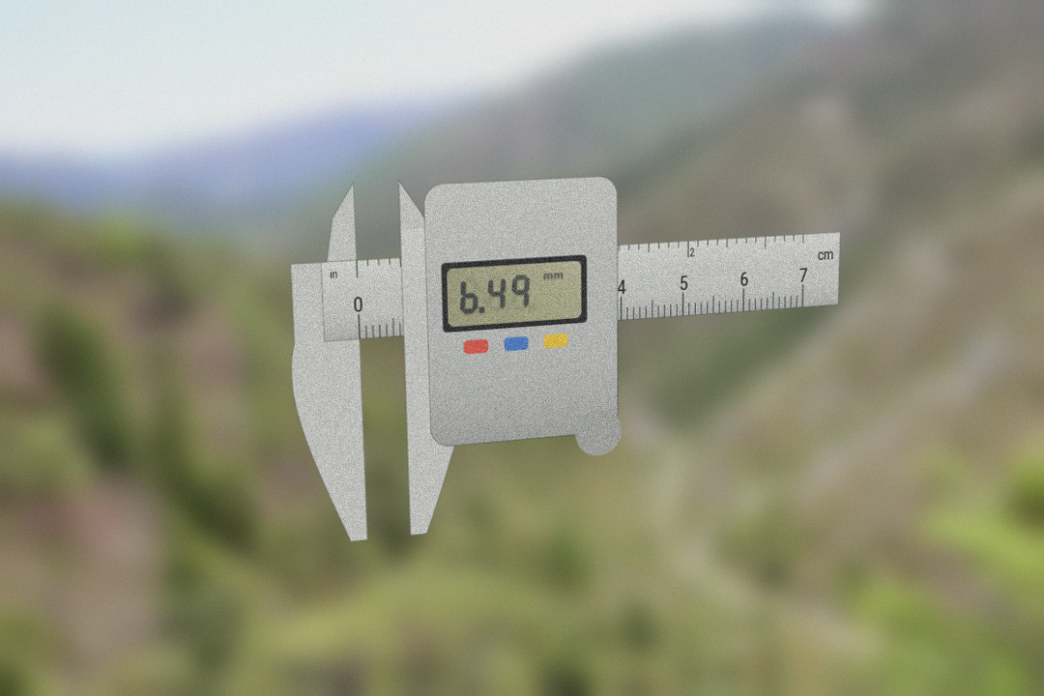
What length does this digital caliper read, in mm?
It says 6.49 mm
